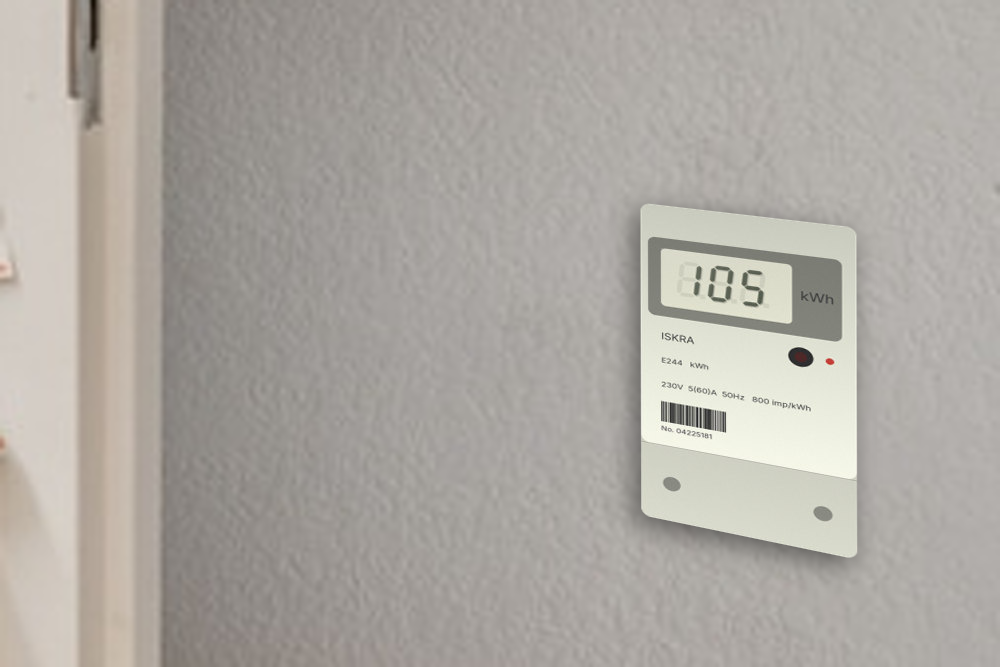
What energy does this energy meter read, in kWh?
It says 105 kWh
